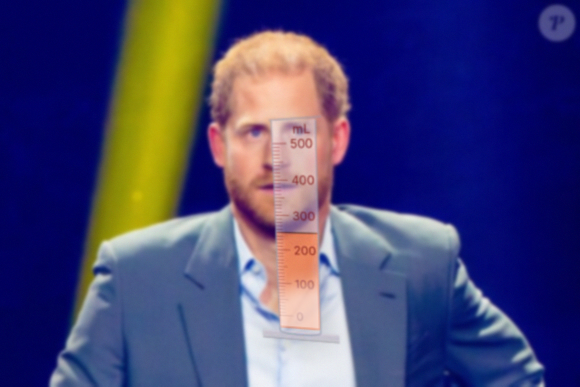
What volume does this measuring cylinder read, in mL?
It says 250 mL
